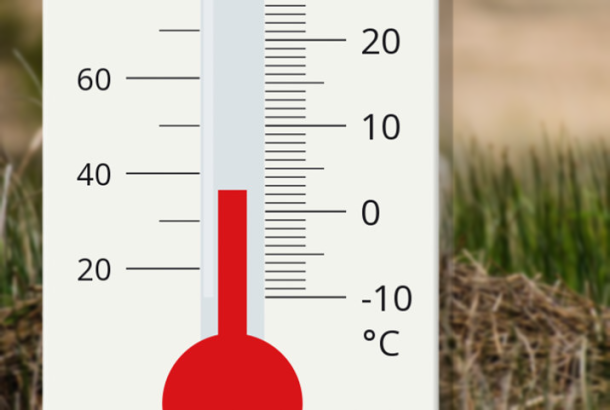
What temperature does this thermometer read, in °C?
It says 2.5 °C
